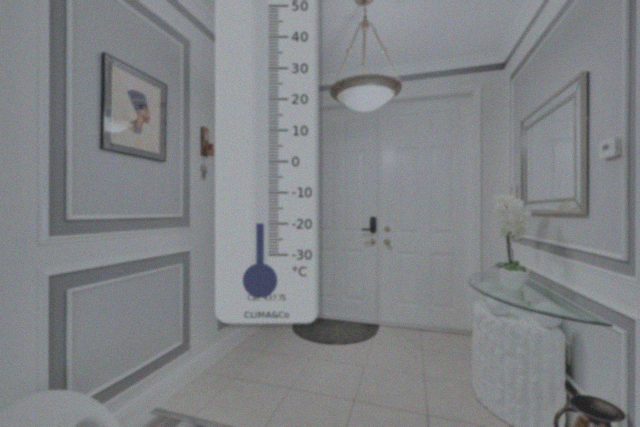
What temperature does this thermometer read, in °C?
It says -20 °C
